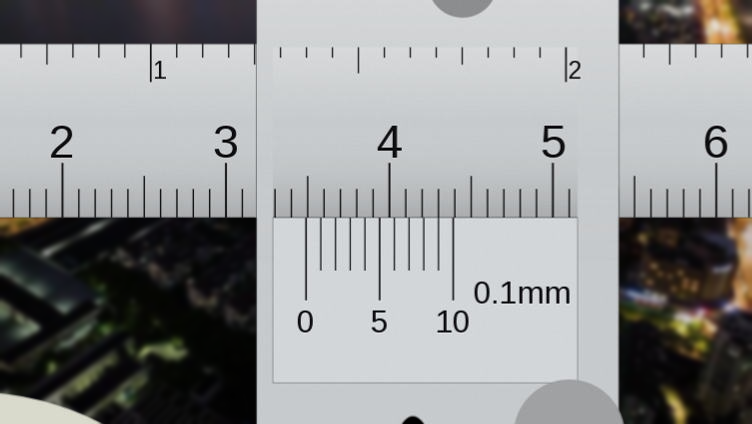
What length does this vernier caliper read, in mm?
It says 34.9 mm
